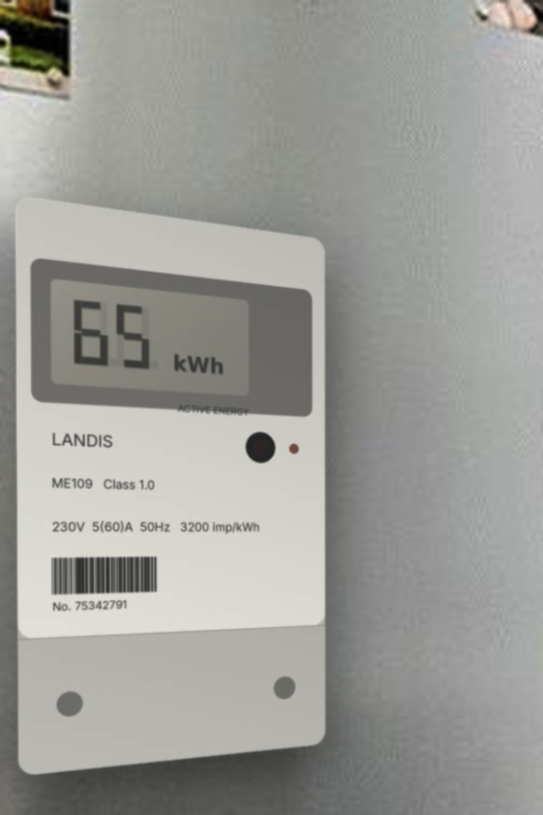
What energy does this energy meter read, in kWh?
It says 65 kWh
